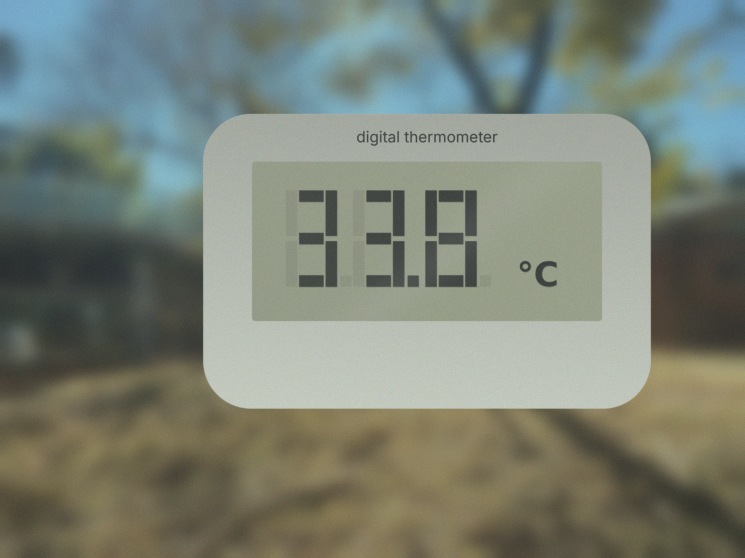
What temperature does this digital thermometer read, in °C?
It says 33.8 °C
